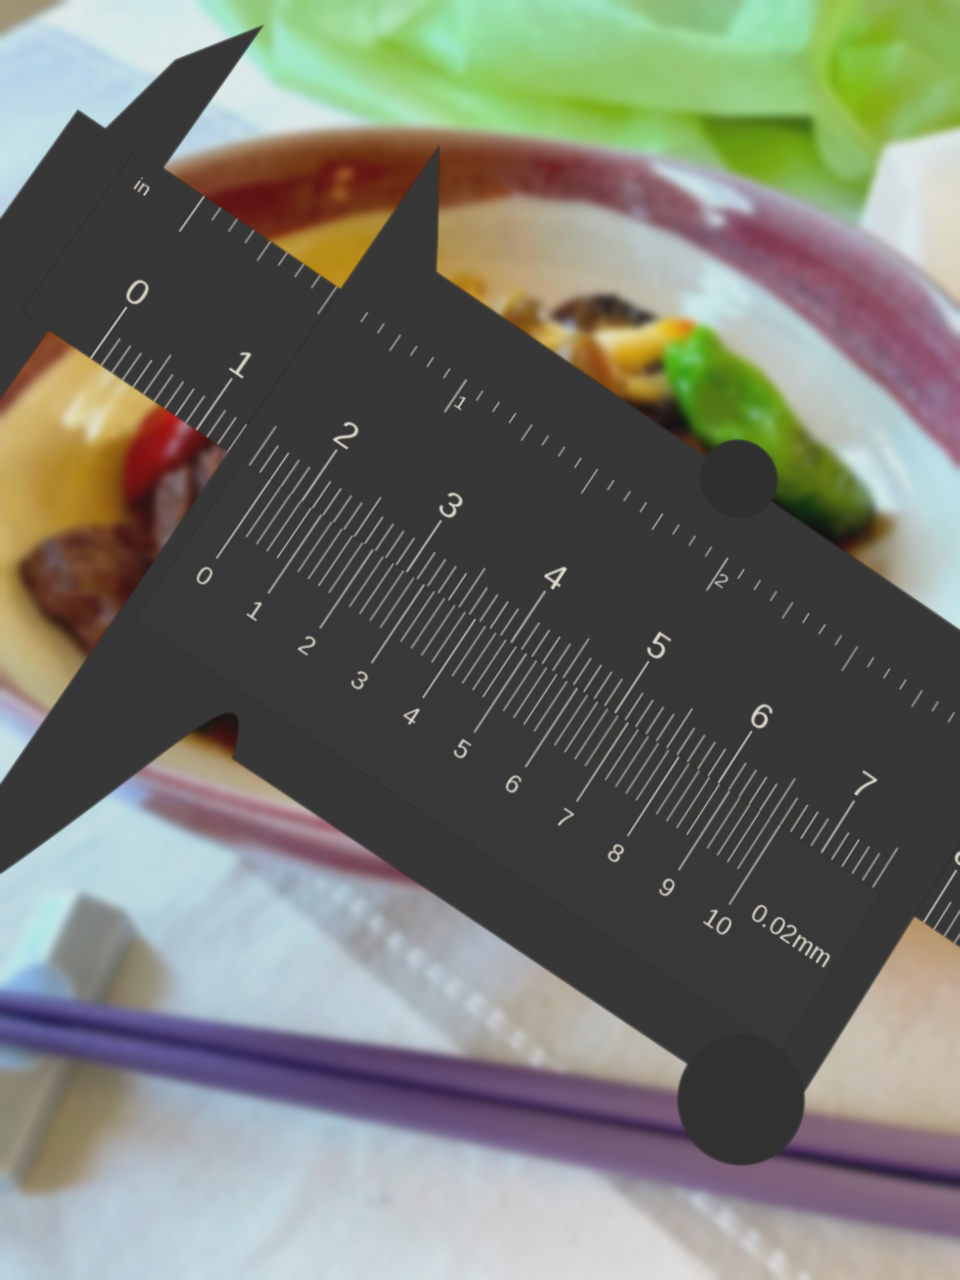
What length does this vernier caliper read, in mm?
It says 17.0 mm
